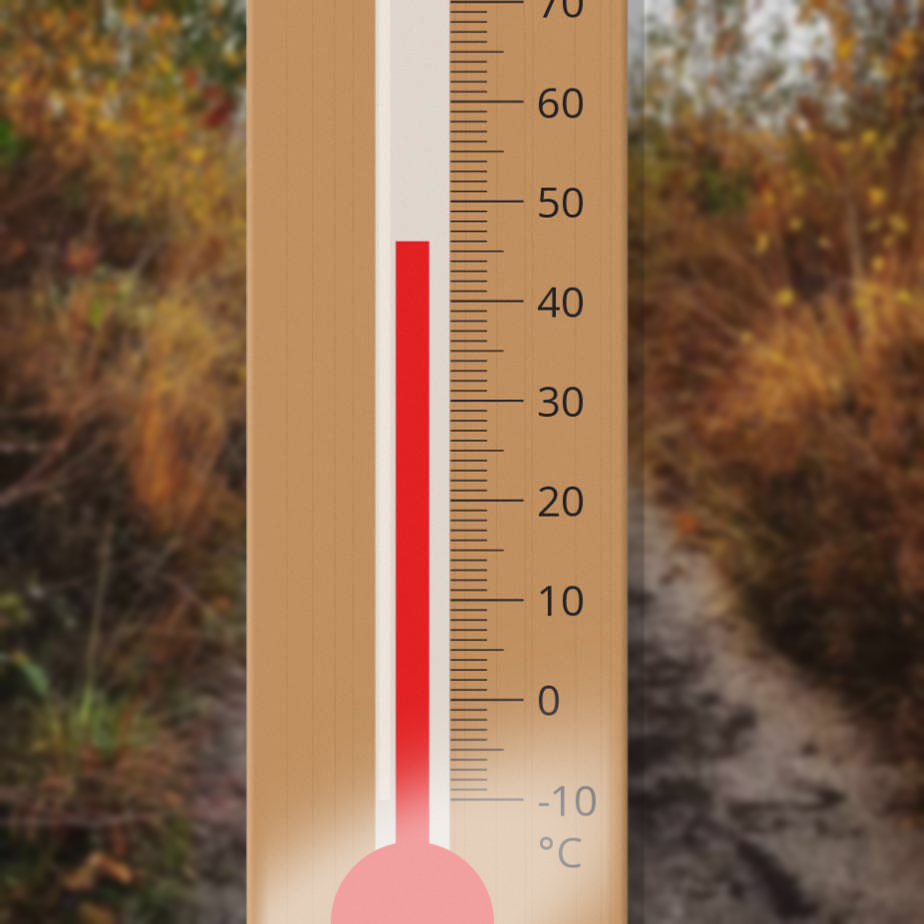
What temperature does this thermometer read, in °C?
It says 46 °C
